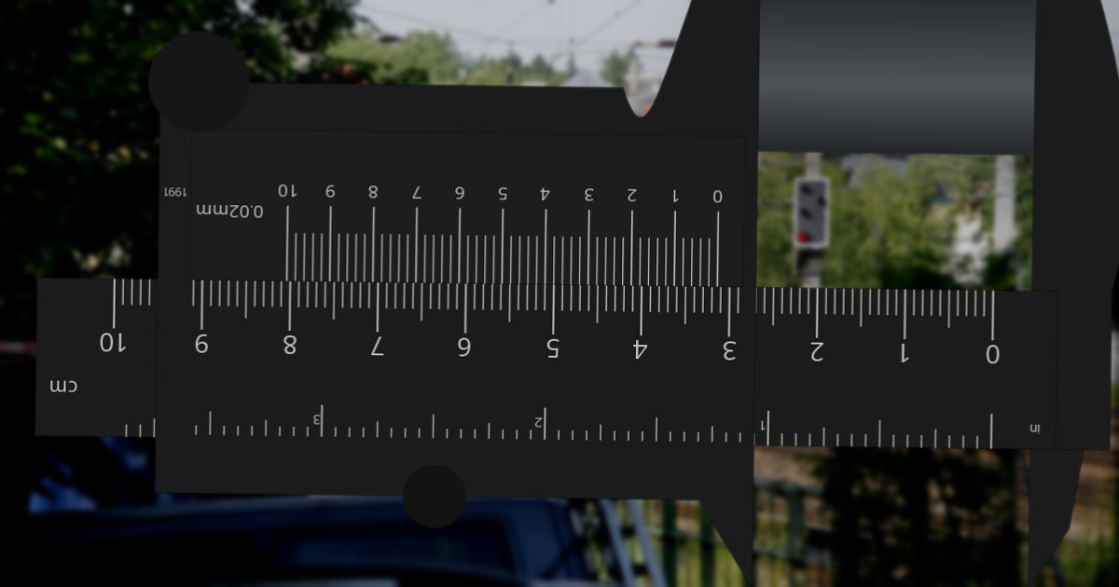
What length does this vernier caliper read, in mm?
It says 31.4 mm
